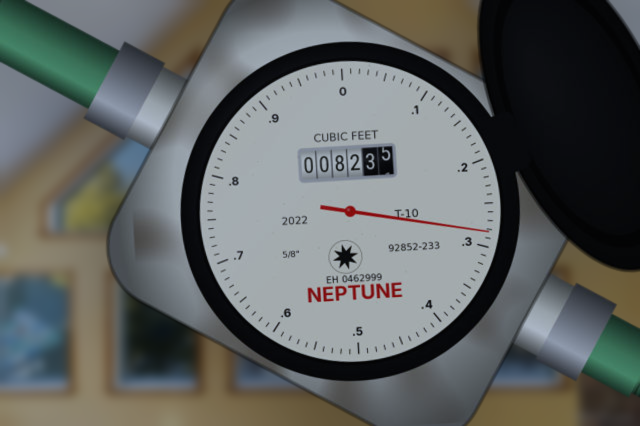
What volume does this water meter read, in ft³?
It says 8235.28 ft³
